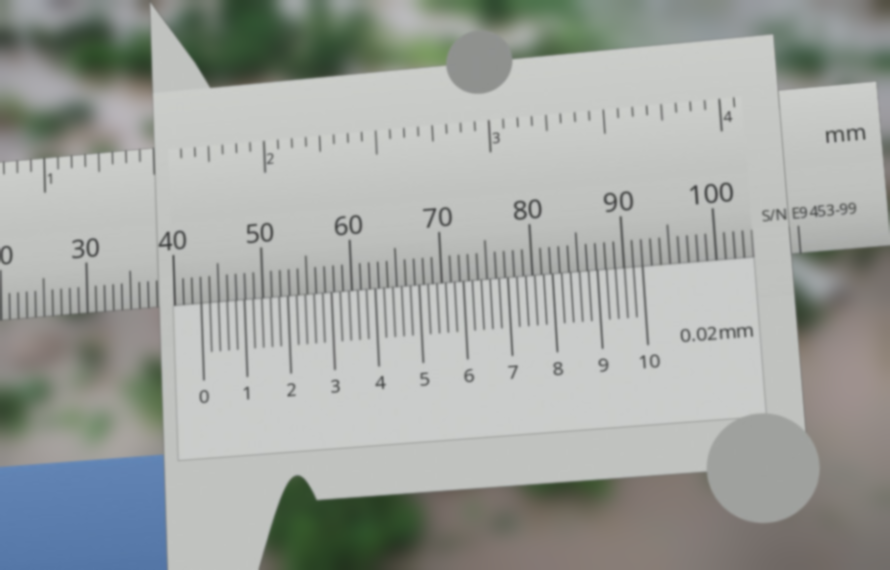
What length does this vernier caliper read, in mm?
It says 43.0 mm
